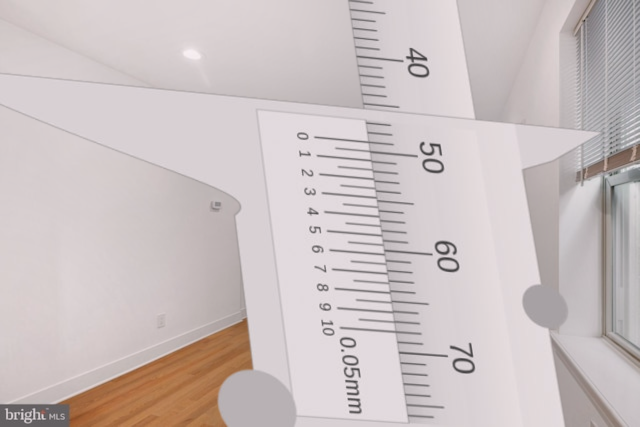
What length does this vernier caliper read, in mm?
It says 49.0 mm
